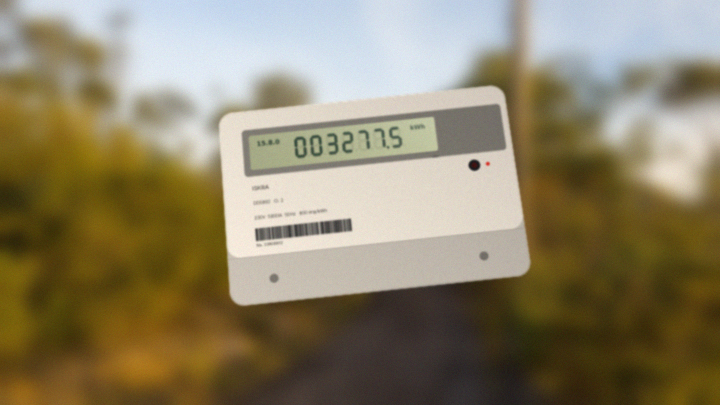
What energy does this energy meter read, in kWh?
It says 3277.5 kWh
